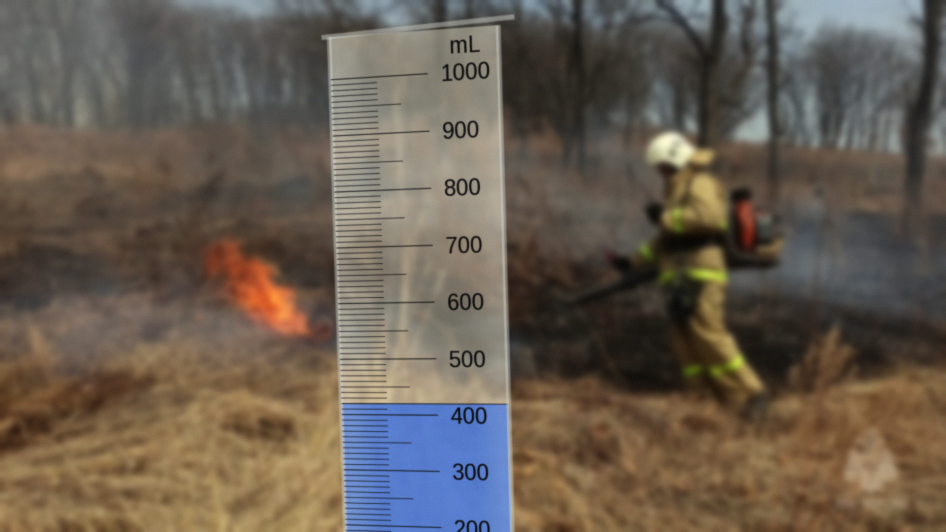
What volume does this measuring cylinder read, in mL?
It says 420 mL
